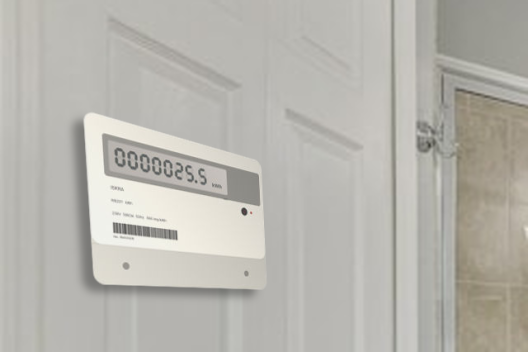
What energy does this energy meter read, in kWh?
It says 25.5 kWh
